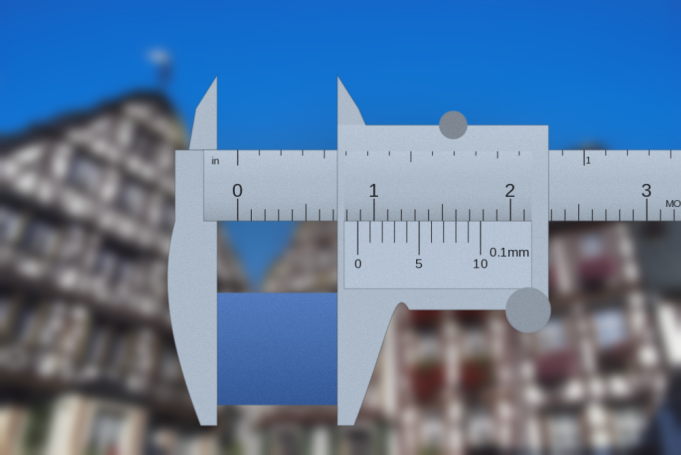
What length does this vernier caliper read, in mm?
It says 8.8 mm
